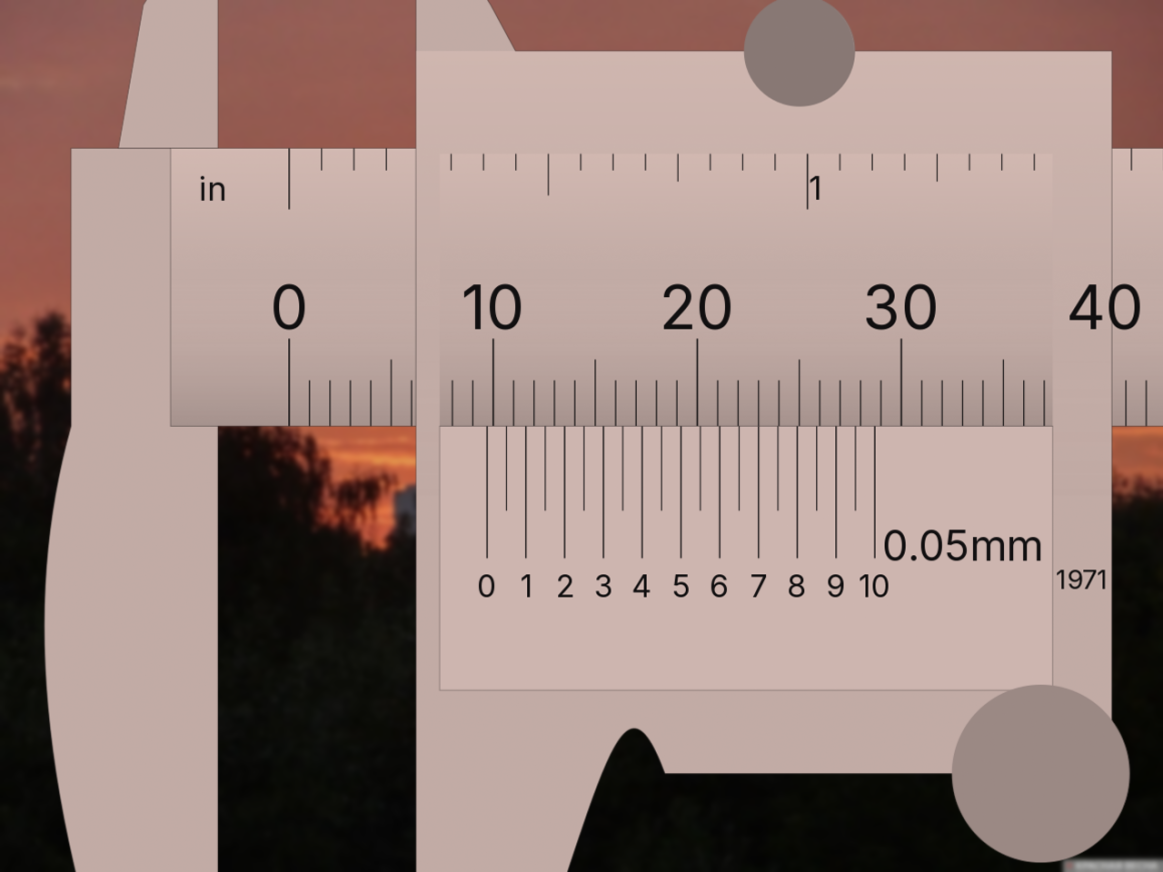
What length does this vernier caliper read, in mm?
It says 9.7 mm
